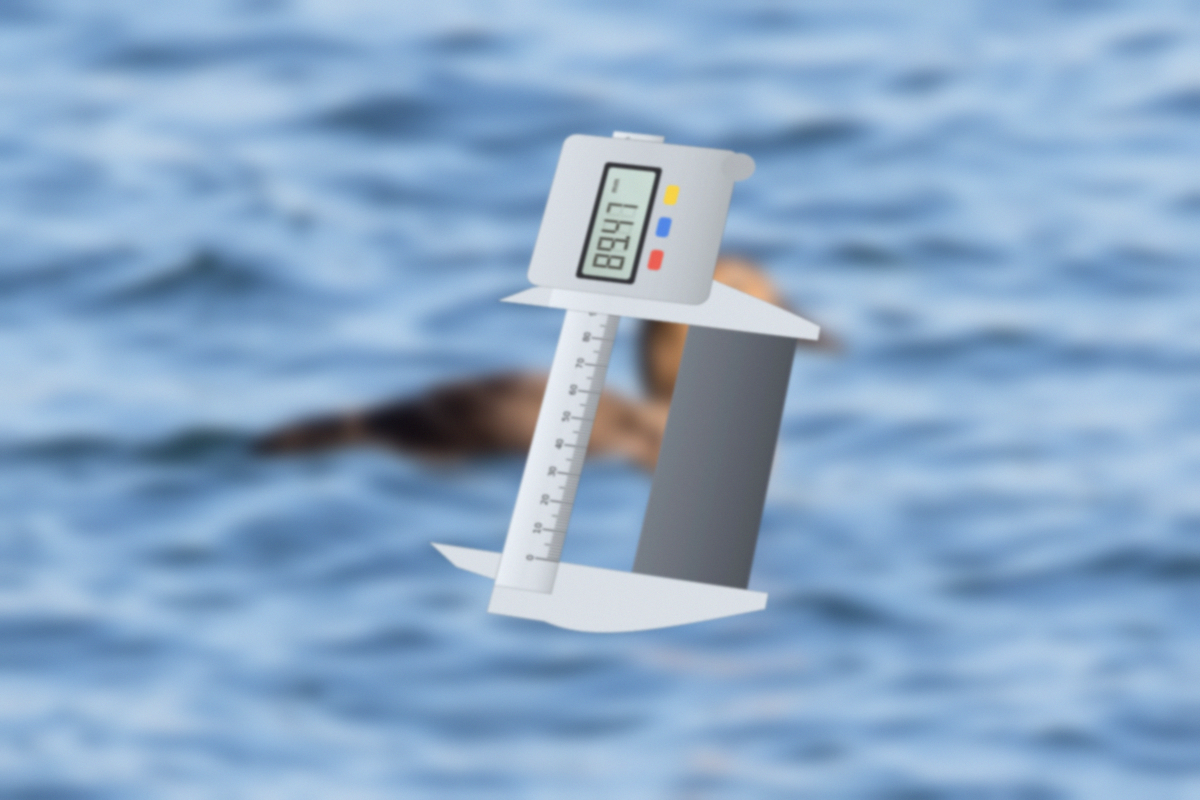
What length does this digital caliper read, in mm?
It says 89.47 mm
